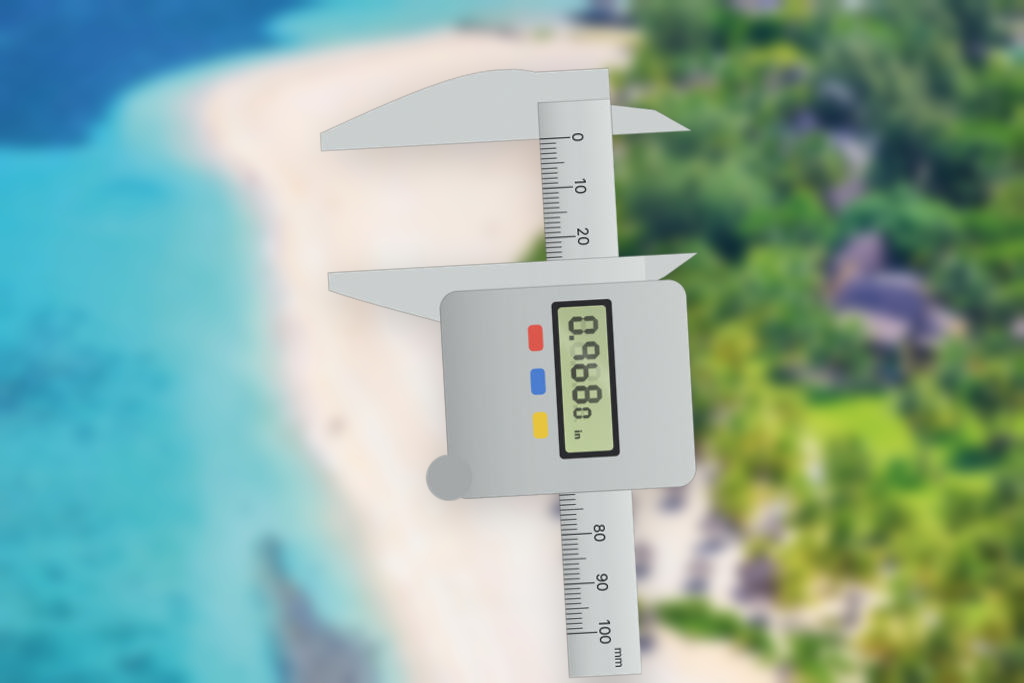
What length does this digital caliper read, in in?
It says 0.9680 in
